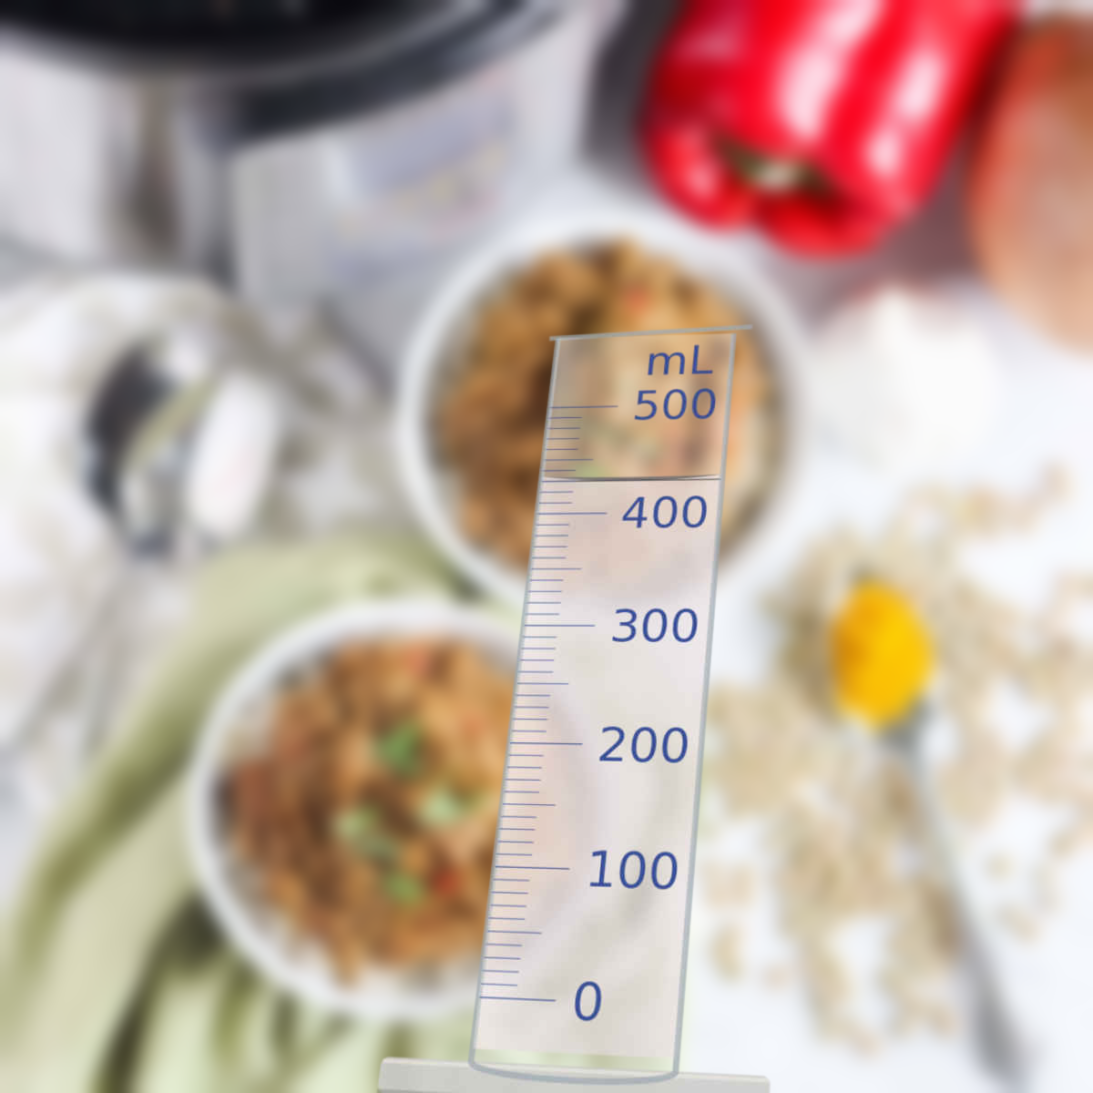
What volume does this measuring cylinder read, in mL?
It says 430 mL
